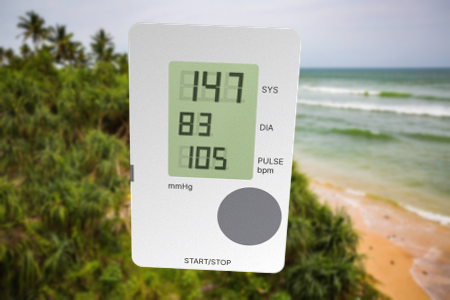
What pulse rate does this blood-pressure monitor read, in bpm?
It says 105 bpm
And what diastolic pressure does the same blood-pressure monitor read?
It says 83 mmHg
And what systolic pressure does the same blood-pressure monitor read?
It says 147 mmHg
